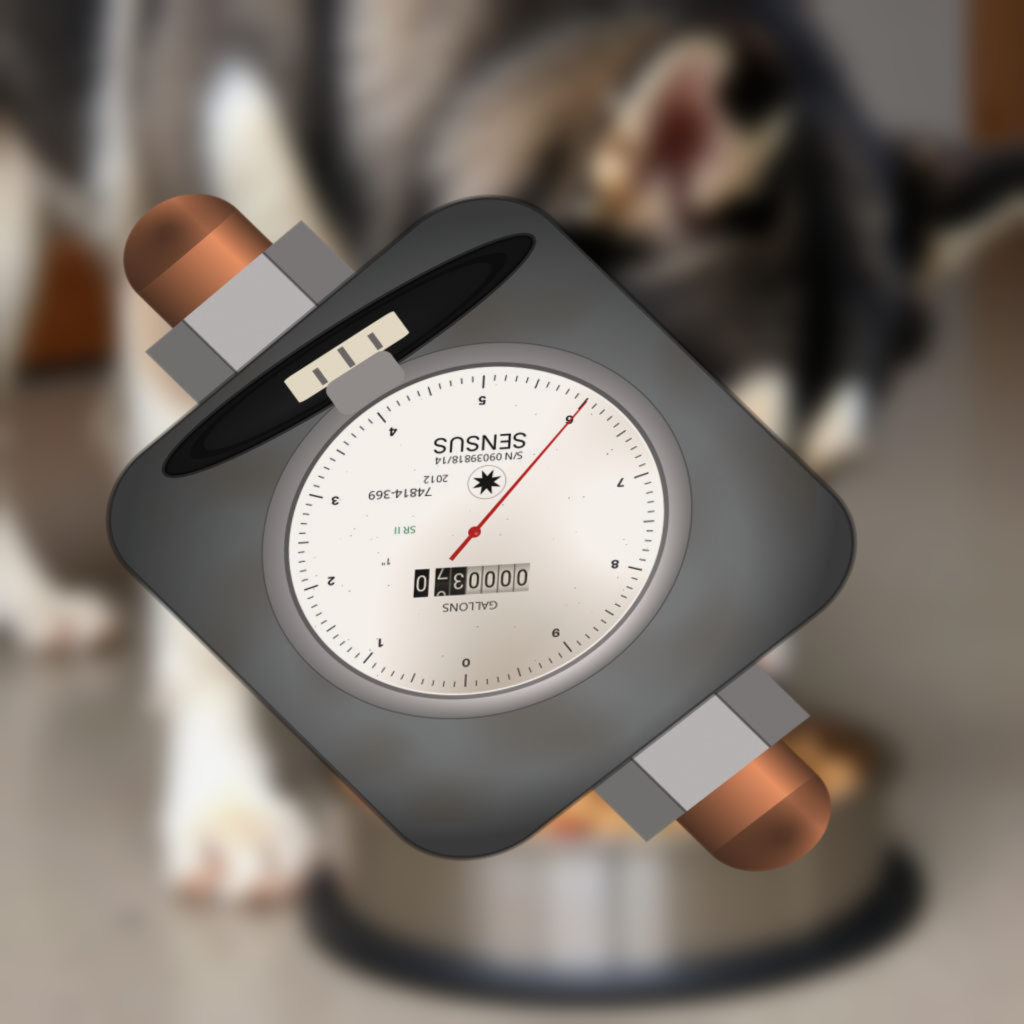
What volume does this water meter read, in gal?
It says 366.0 gal
